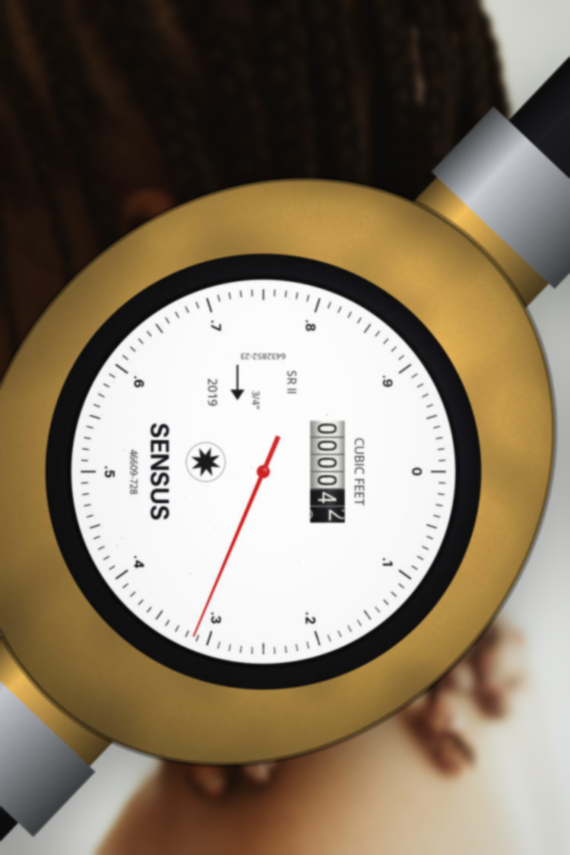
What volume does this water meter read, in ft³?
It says 42.31 ft³
